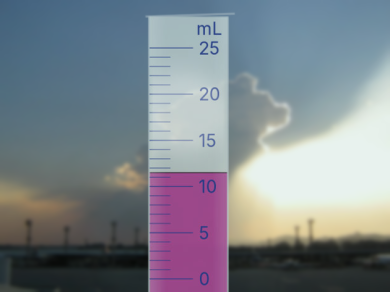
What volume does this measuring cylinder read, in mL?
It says 11.5 mL
